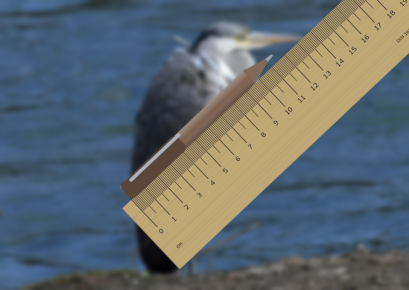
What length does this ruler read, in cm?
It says 11.5 cm
